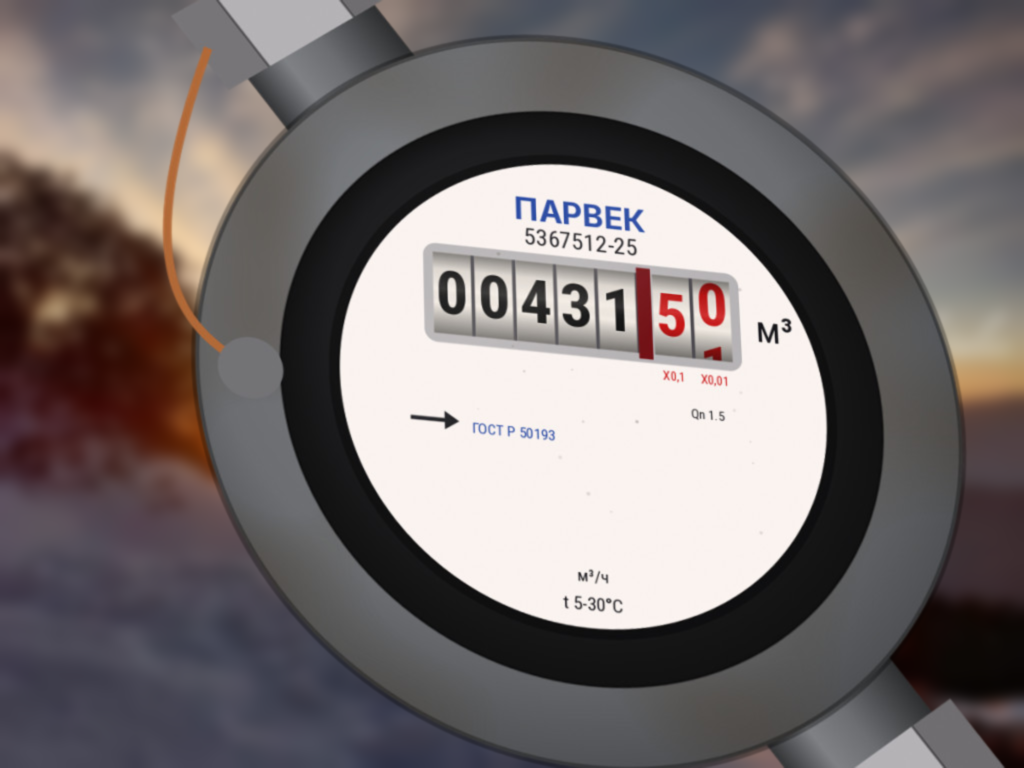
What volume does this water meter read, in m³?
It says 431.50 m³
